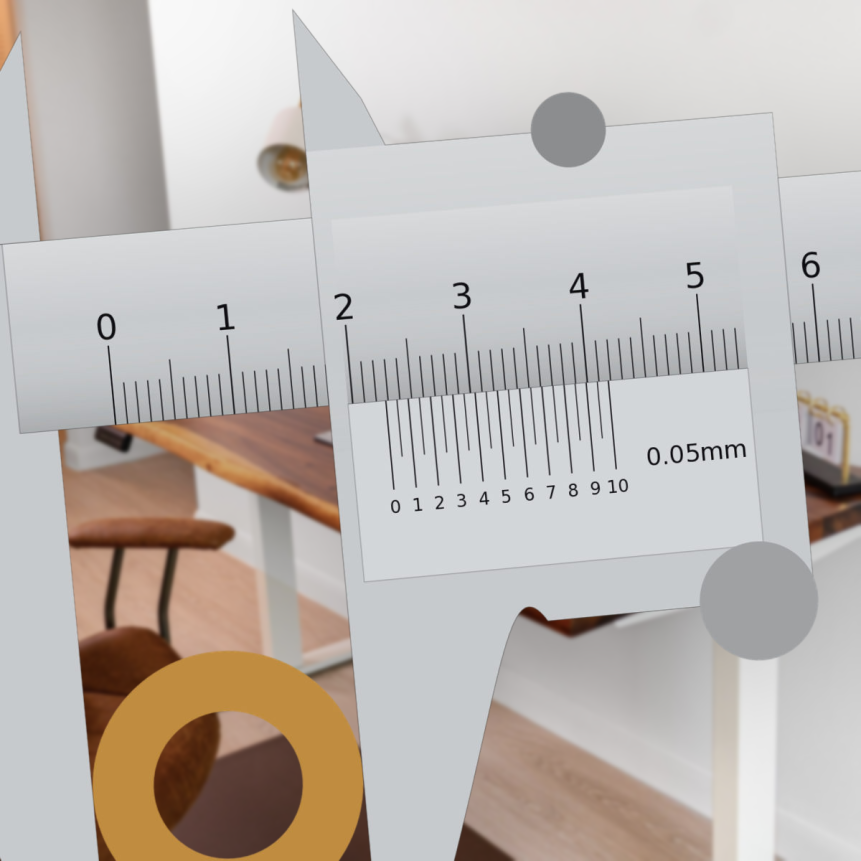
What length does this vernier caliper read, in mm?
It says 22.8 mm
